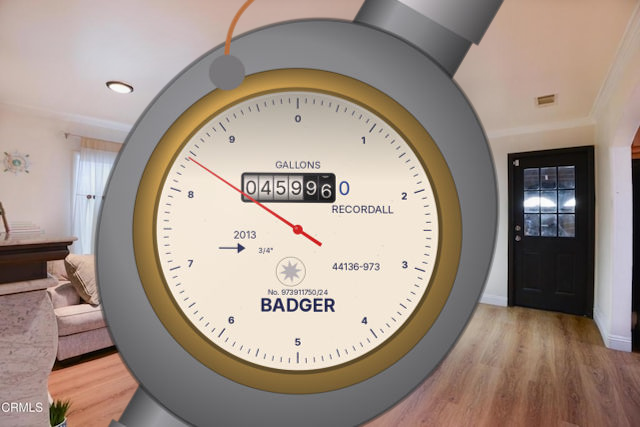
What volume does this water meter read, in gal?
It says 459958.4 gal
